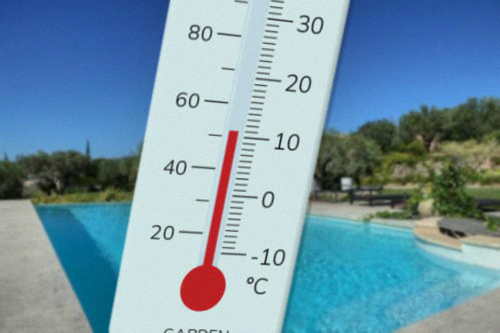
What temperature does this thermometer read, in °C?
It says 11 °C
